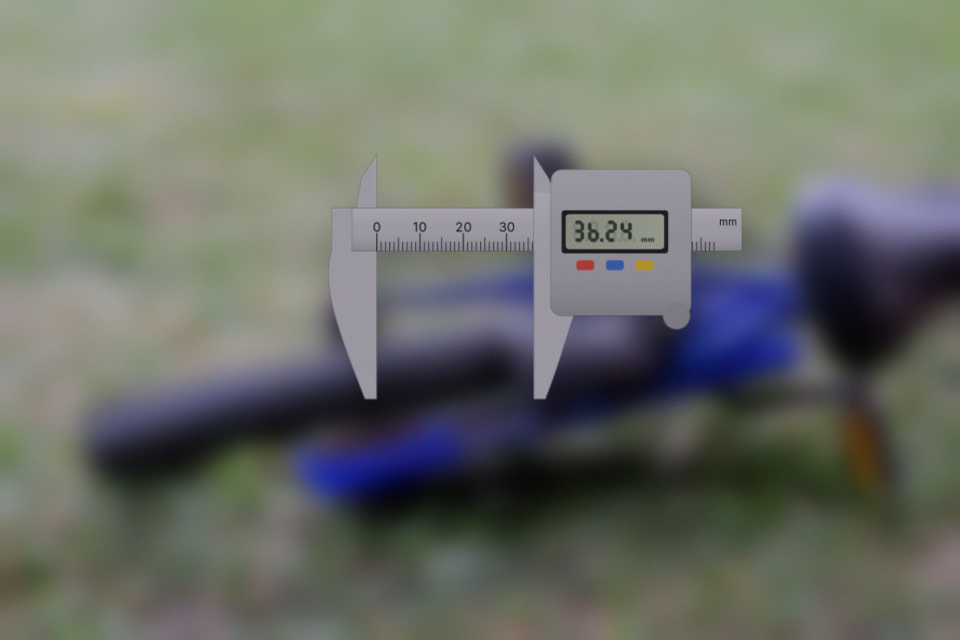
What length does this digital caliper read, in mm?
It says 36.24 mm
